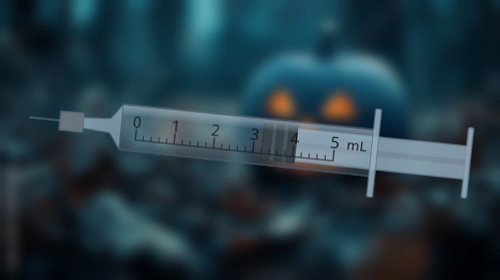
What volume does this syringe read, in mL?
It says 3.2 mL
